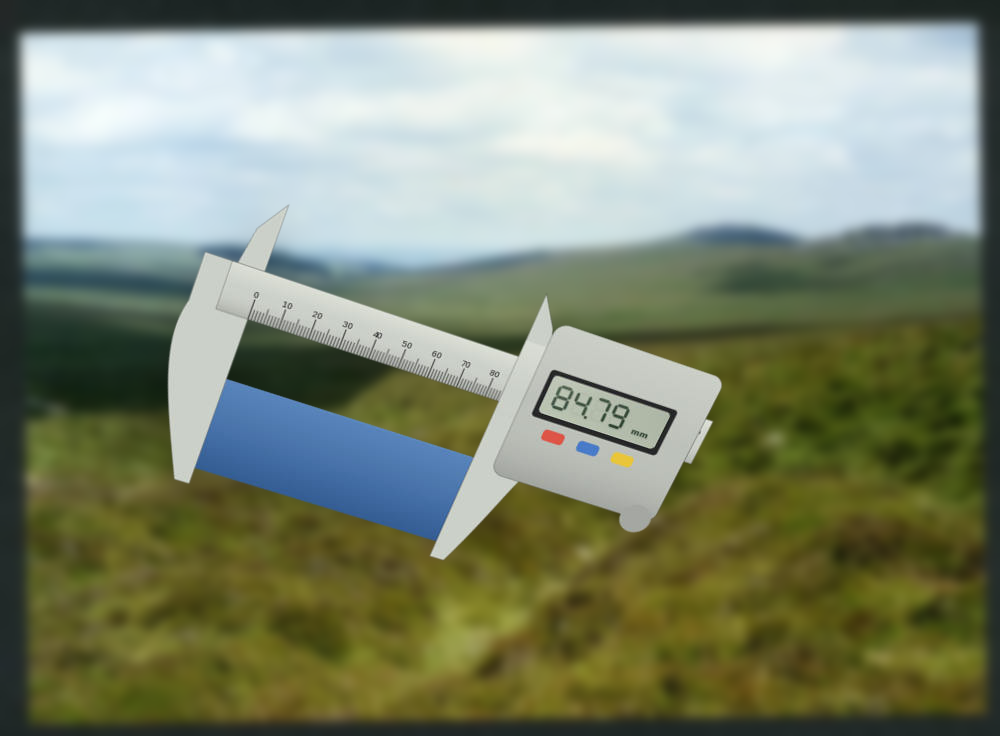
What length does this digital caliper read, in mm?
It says 84.79 mm
